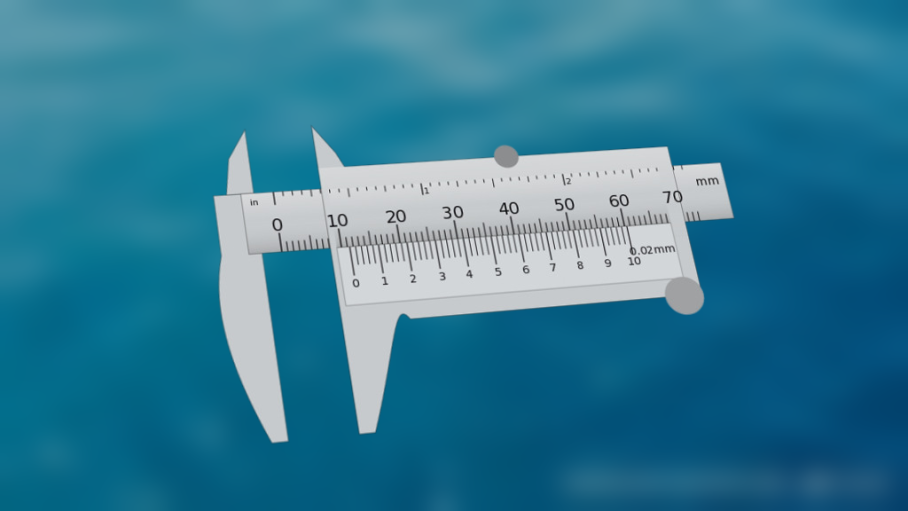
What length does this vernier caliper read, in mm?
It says 11.4 mm
